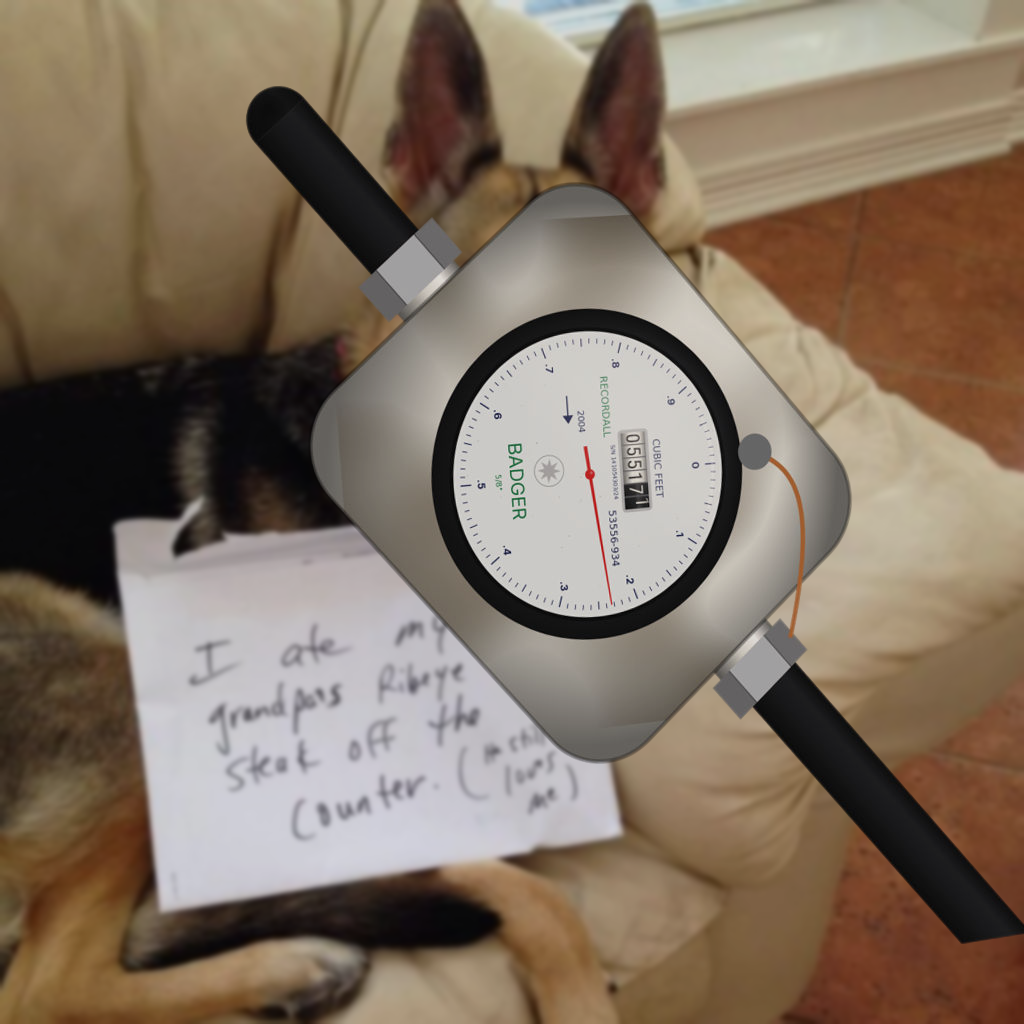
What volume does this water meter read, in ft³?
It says 55171.23 ft³
